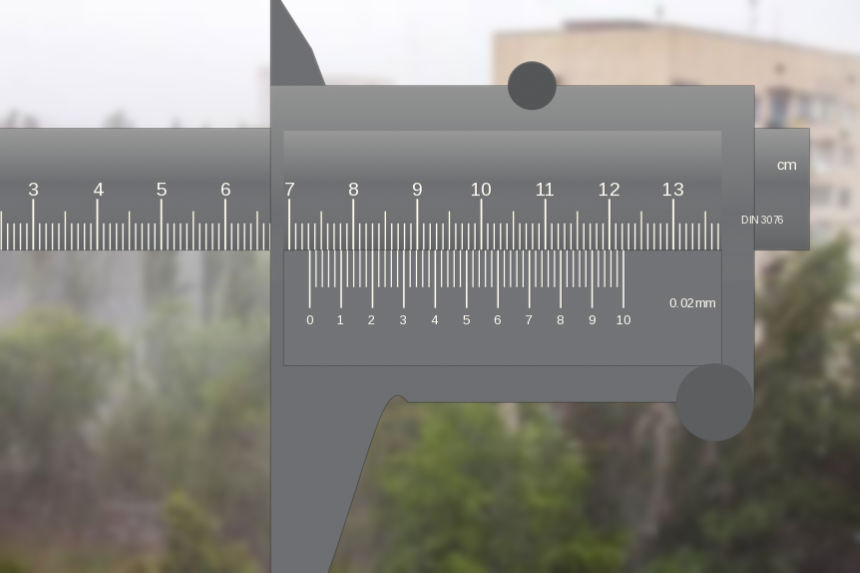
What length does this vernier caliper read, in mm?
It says 73.2 mm
